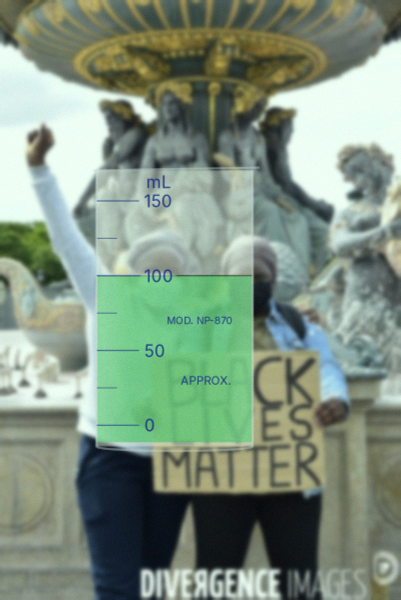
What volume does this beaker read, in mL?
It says 100 mL
